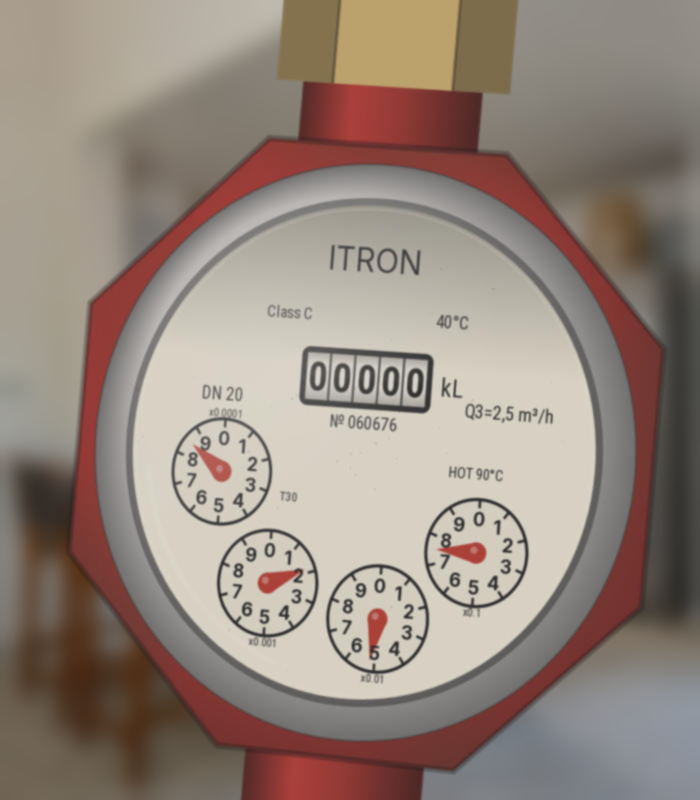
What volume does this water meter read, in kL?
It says 0.7518 kL
